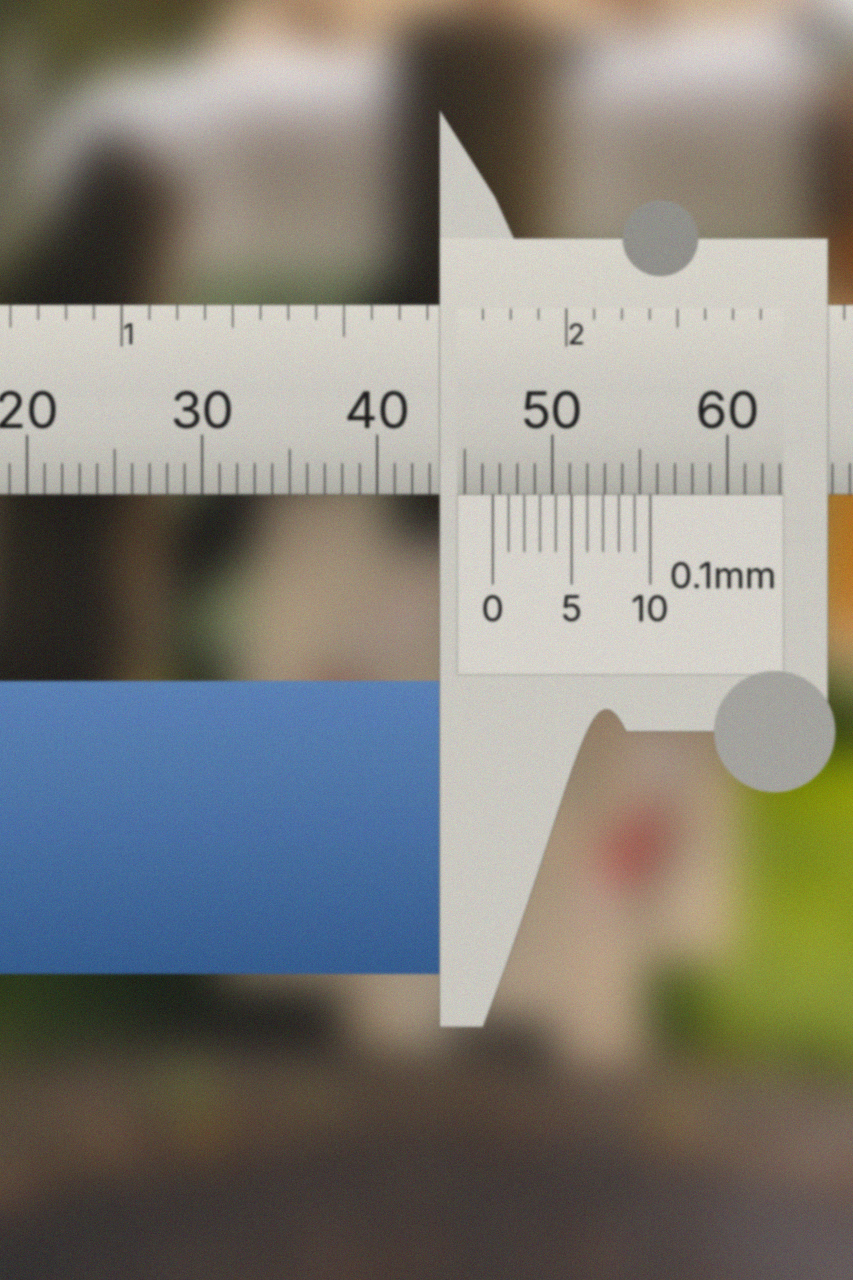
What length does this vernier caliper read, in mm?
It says 46.6 mm
